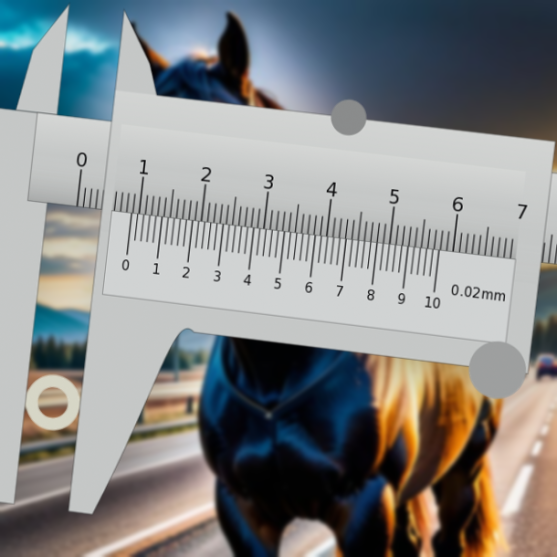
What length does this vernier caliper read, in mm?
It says 8.8 mm
